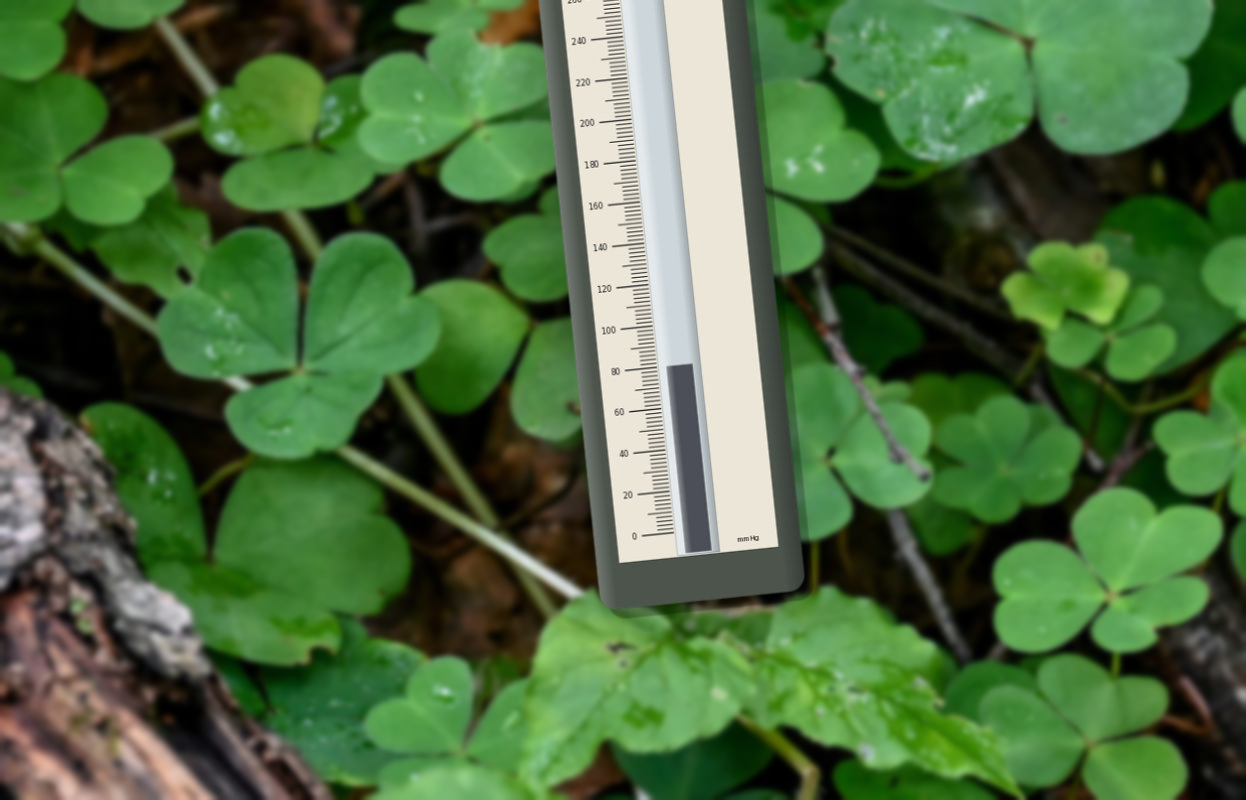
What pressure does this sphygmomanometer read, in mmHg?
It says 80 mmHg
